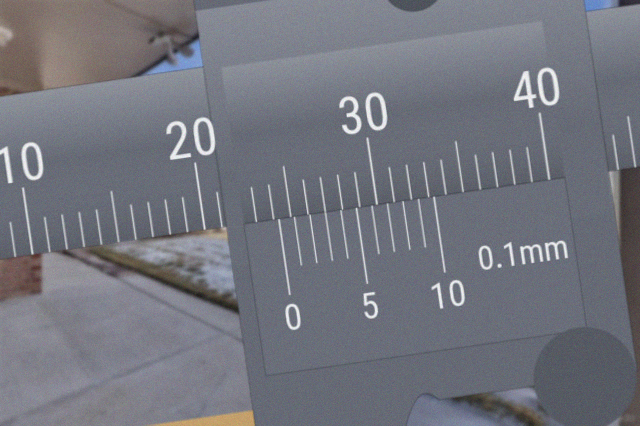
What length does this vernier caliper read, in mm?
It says 24.3 mm
